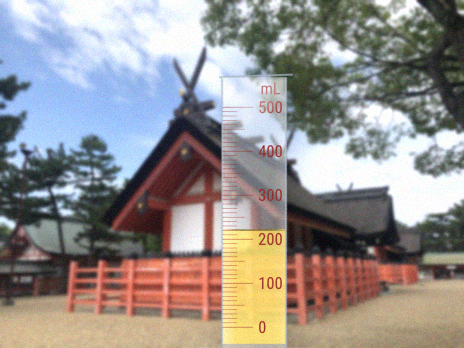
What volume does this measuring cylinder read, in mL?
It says 220 mL
